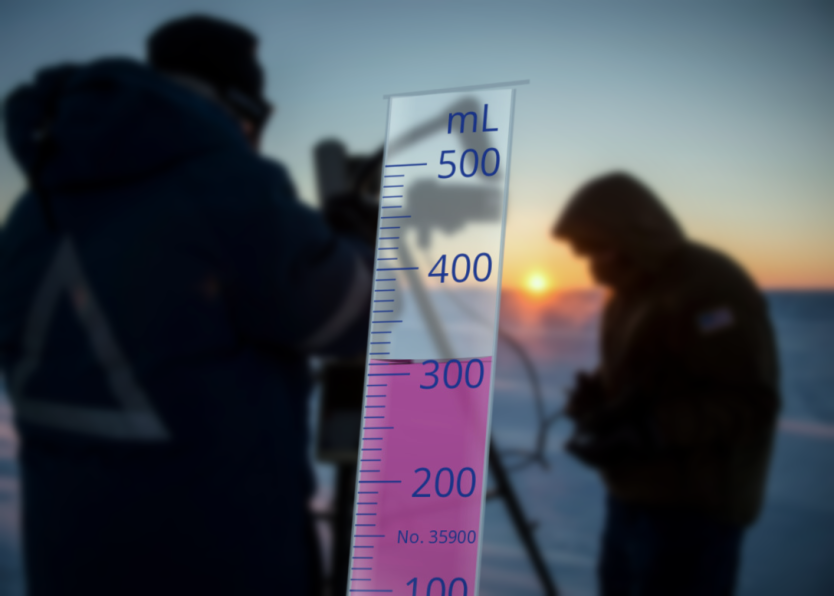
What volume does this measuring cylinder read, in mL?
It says 310 mL
